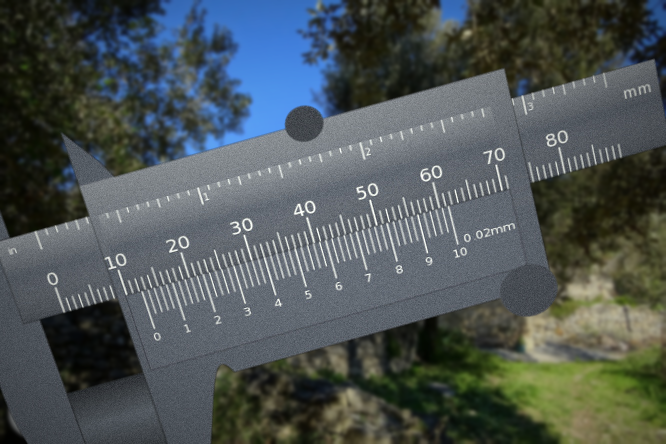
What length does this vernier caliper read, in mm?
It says 12.4 mm
